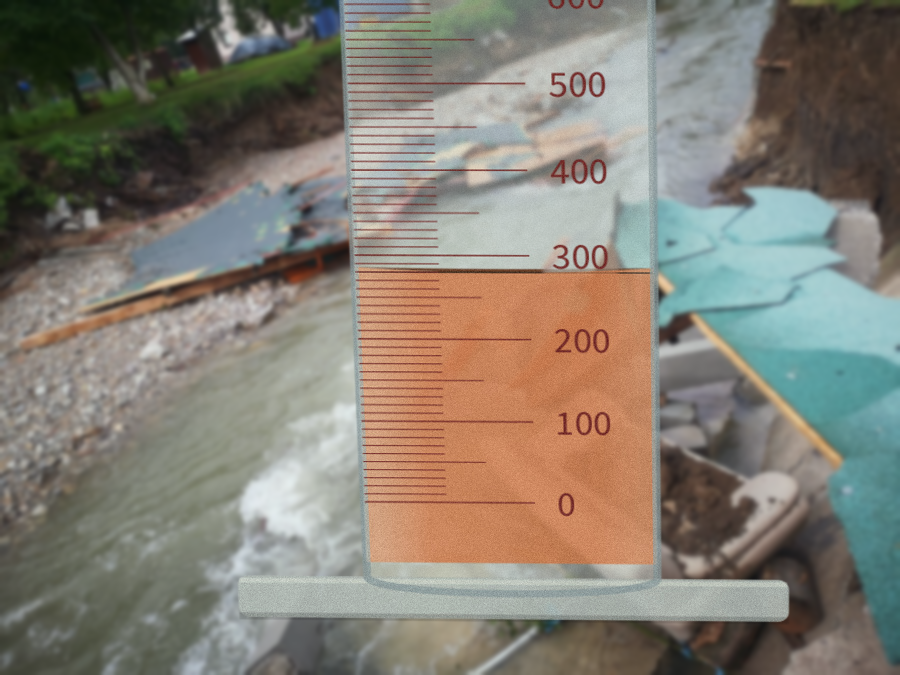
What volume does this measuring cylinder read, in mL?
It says 280 mL
